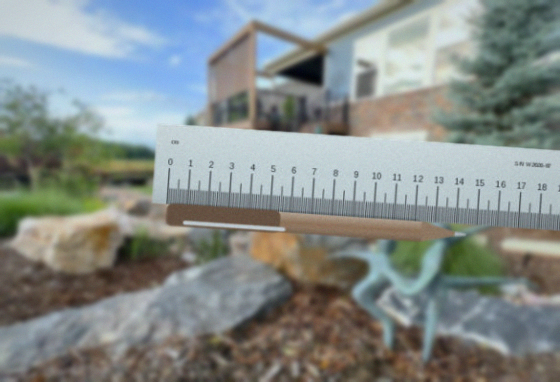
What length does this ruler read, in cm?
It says 14.5 cm
